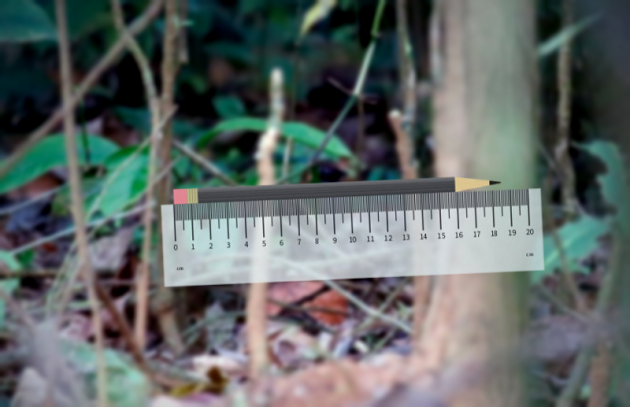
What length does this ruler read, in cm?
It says 18.5 cm
